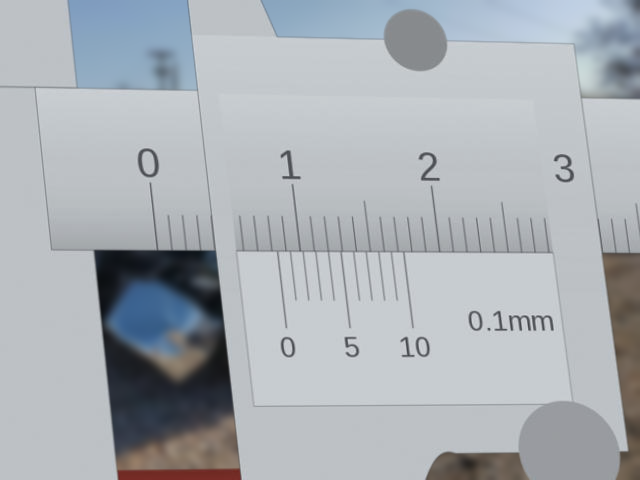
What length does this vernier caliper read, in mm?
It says 8.4 mm
